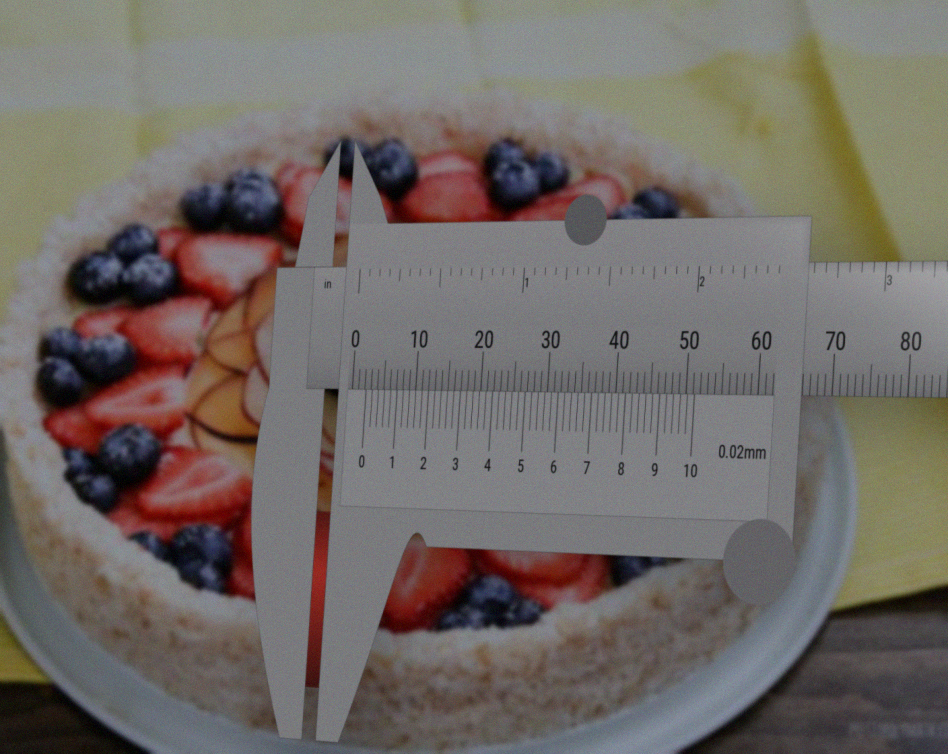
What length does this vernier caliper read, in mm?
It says 2.2 mm
